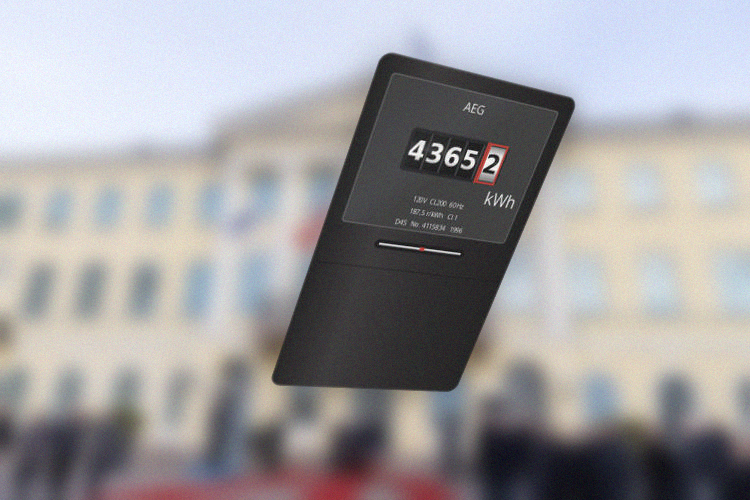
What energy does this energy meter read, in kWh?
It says 4365.2 kWh
